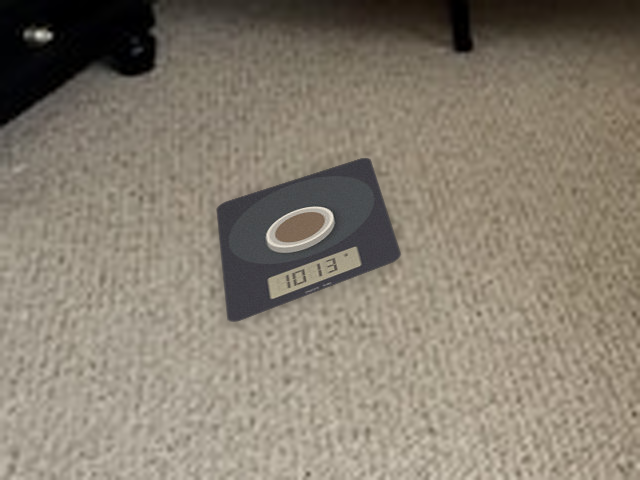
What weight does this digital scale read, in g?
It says 1013 g
